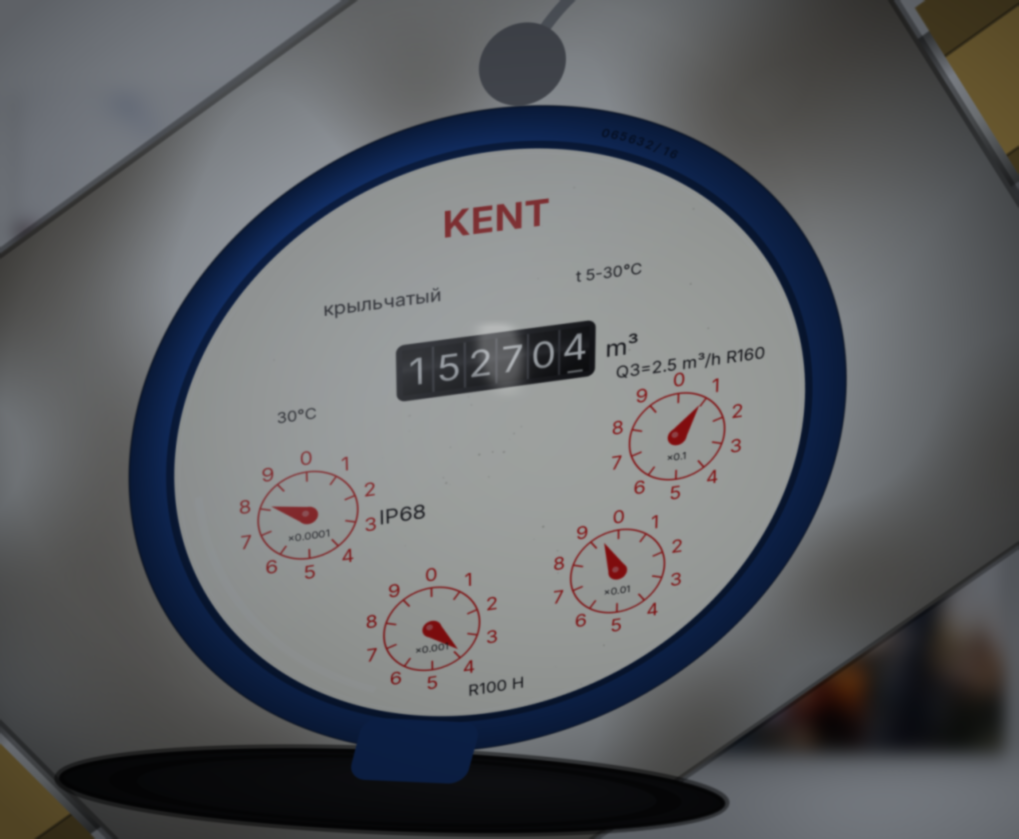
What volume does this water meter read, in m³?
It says 152704.0938 m³
